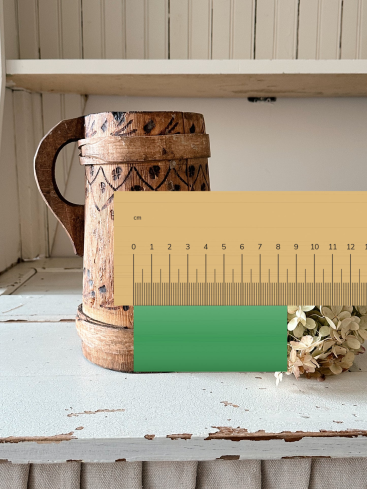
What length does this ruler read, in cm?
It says 8.5 cm
